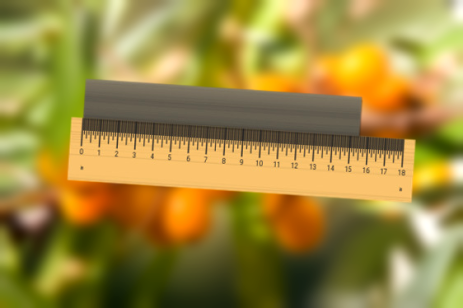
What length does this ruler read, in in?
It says 15.5 in
